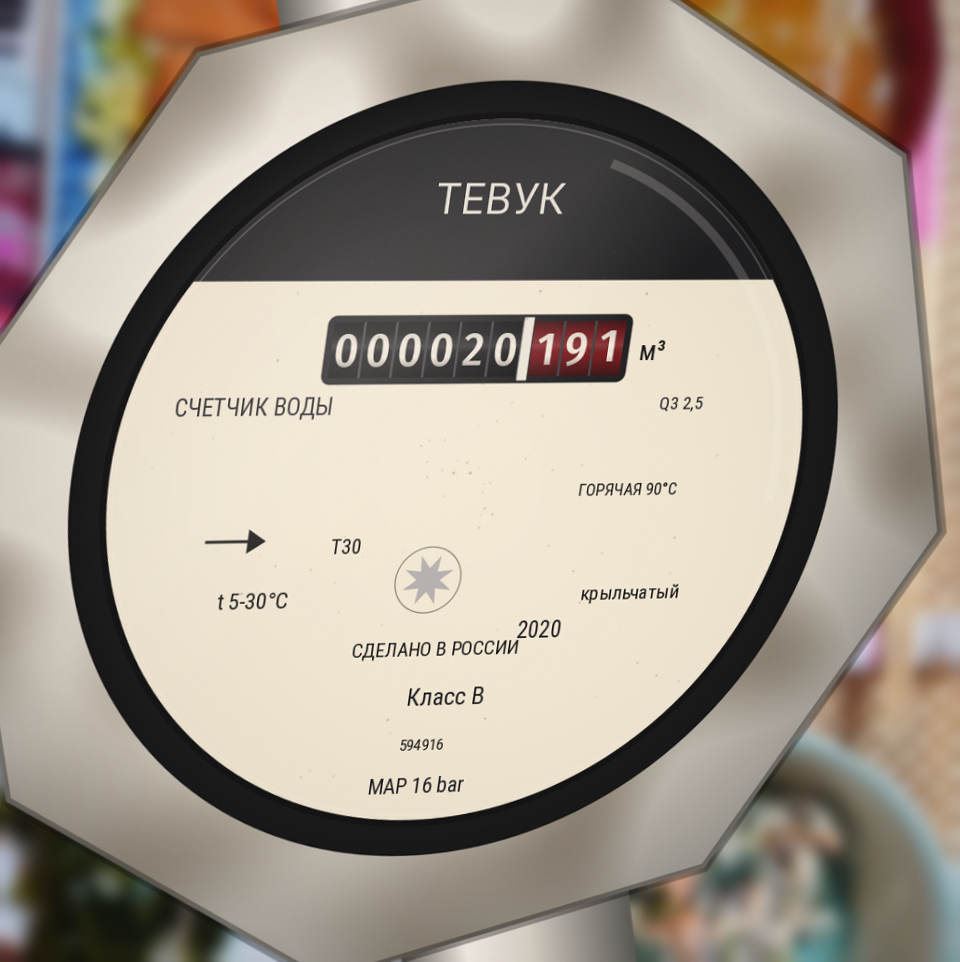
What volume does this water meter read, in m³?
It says 20.191 m³
